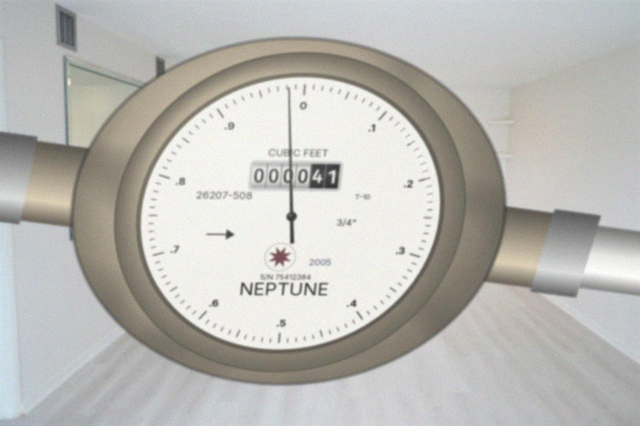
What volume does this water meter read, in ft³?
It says 40.98 ft³
